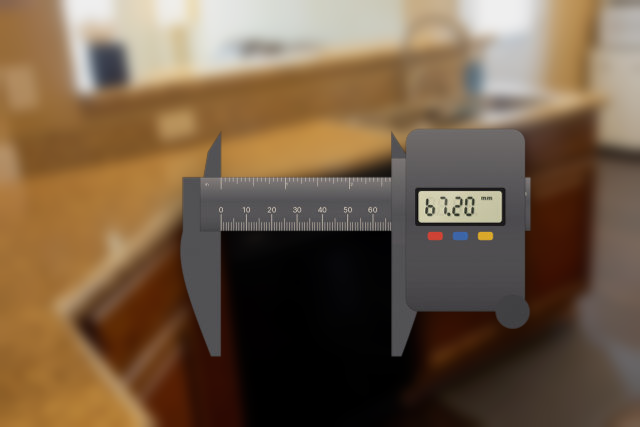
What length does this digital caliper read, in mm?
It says 67.20 mm
